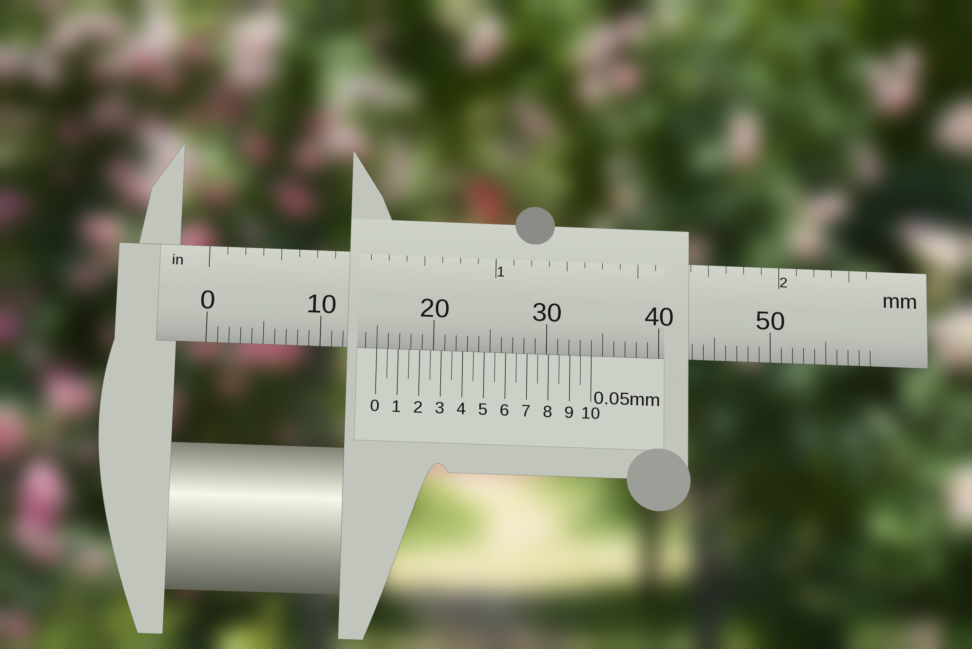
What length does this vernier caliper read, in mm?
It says 15.0 mm
